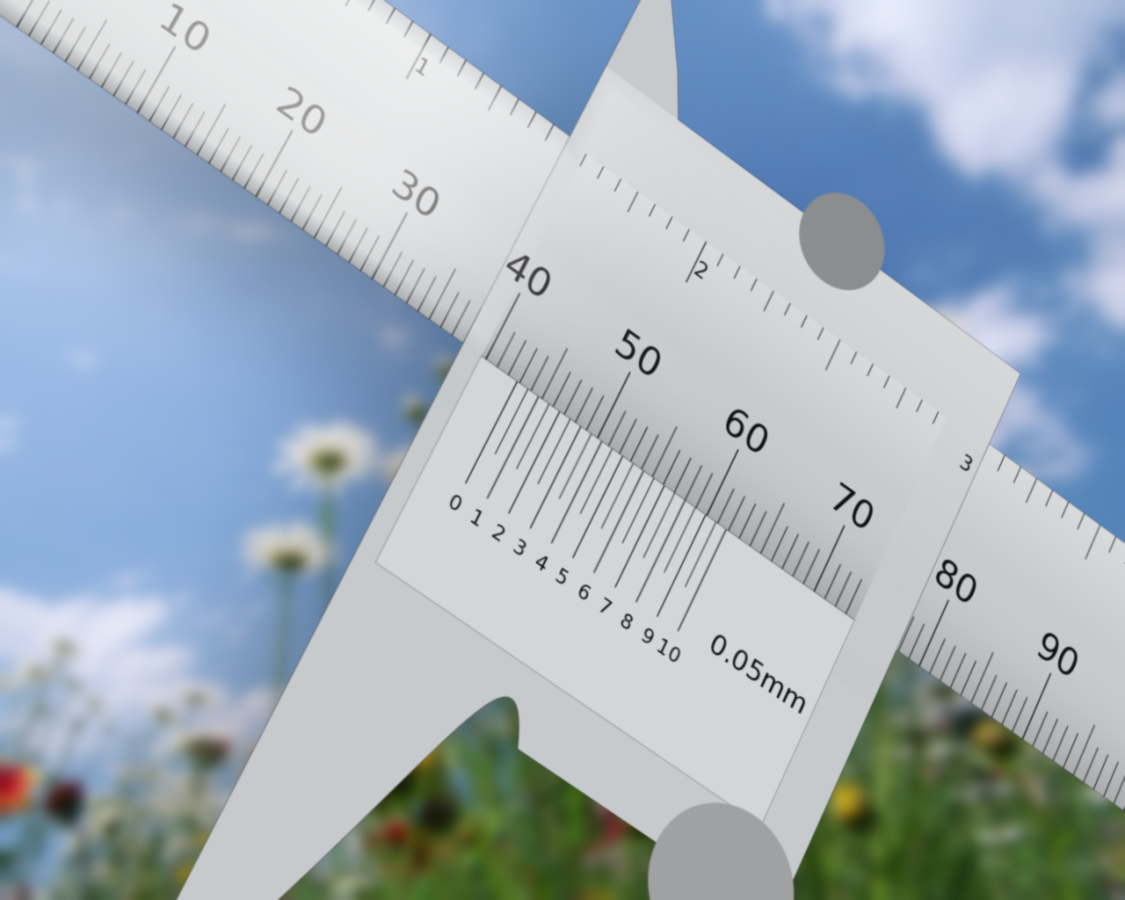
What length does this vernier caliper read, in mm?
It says 42.8 mm
